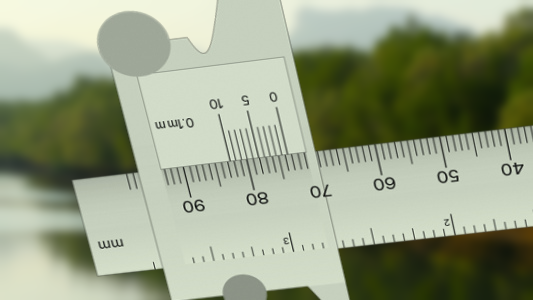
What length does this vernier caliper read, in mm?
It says 73.6 mm
